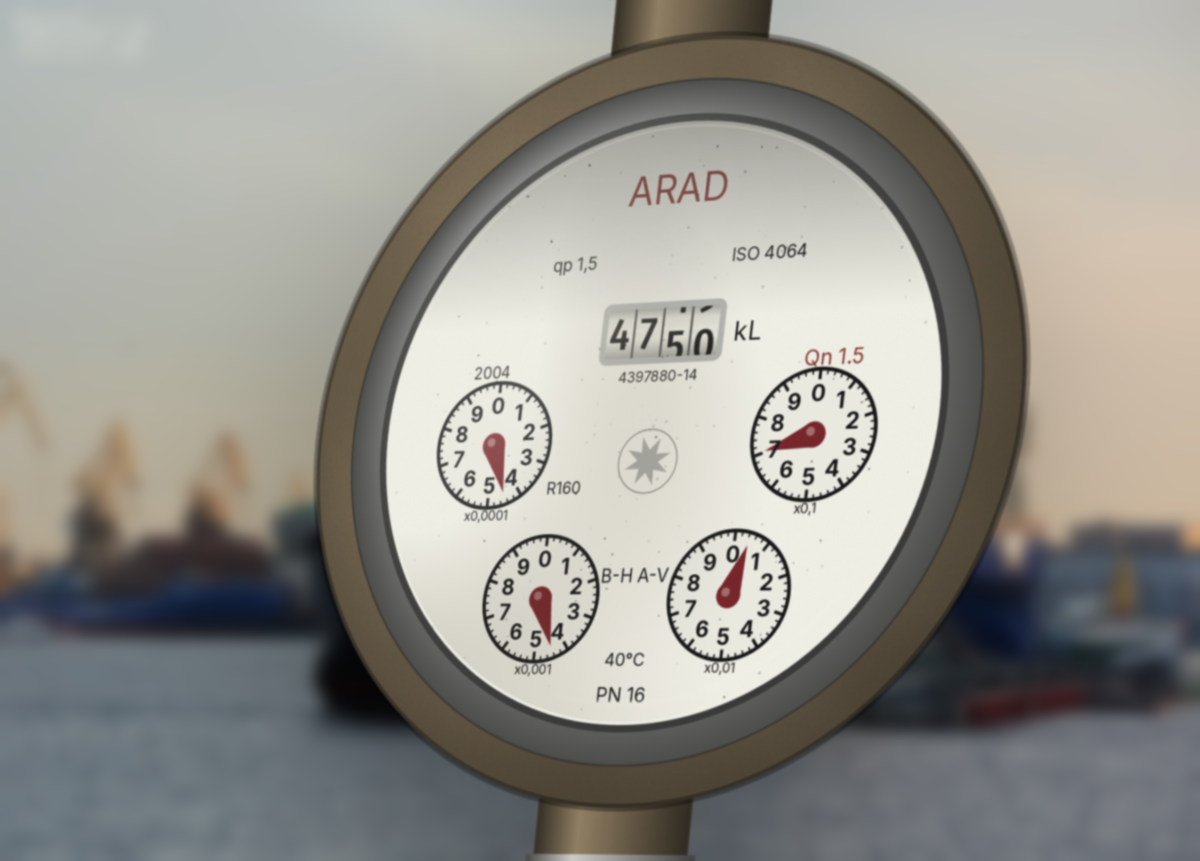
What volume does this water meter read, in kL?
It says 4749.7044 kL
